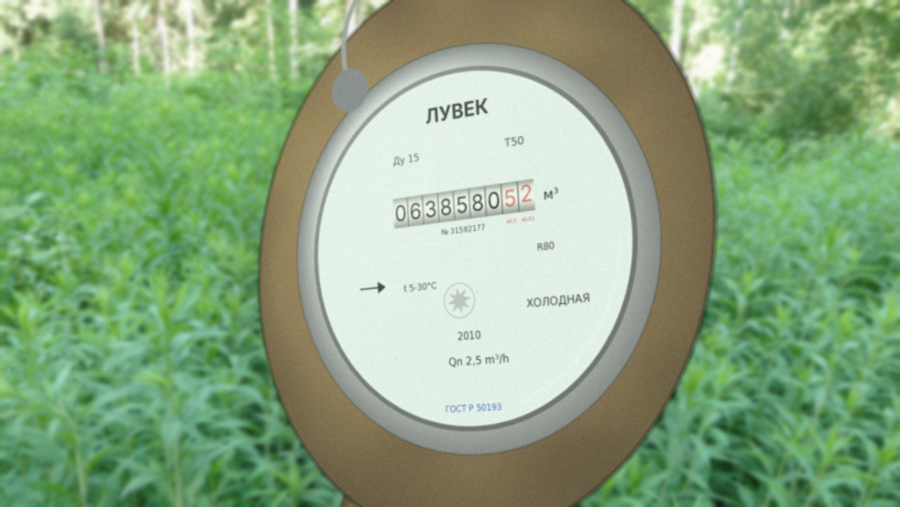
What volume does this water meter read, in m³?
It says 638580.52 m³
